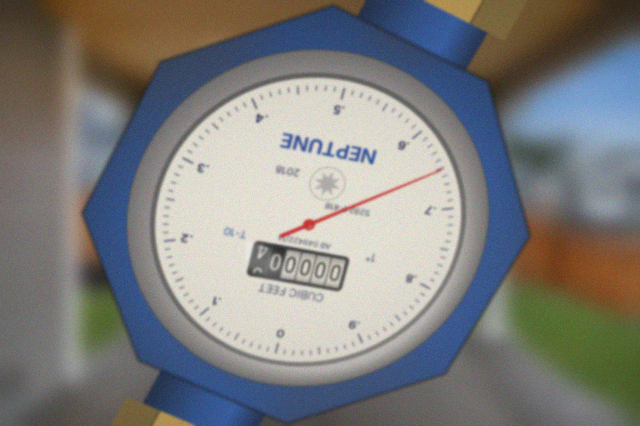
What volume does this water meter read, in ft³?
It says 3.65 ft³
